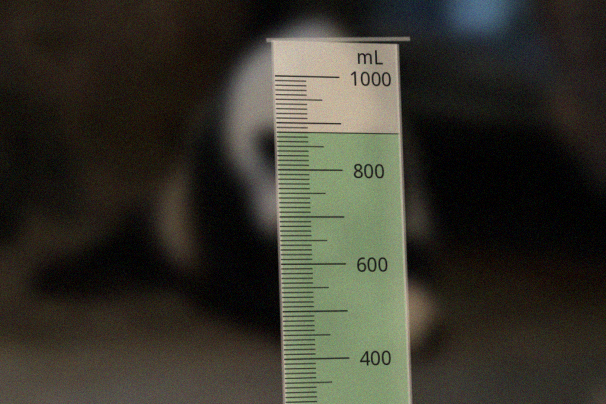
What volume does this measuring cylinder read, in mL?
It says 880 mL
